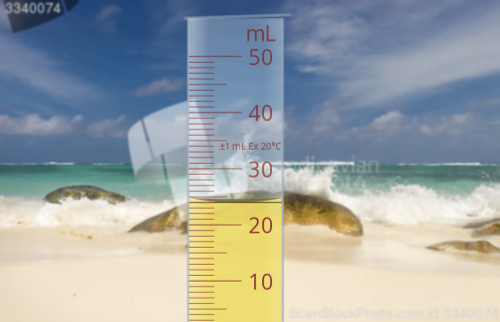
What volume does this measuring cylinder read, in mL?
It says 24 mL
